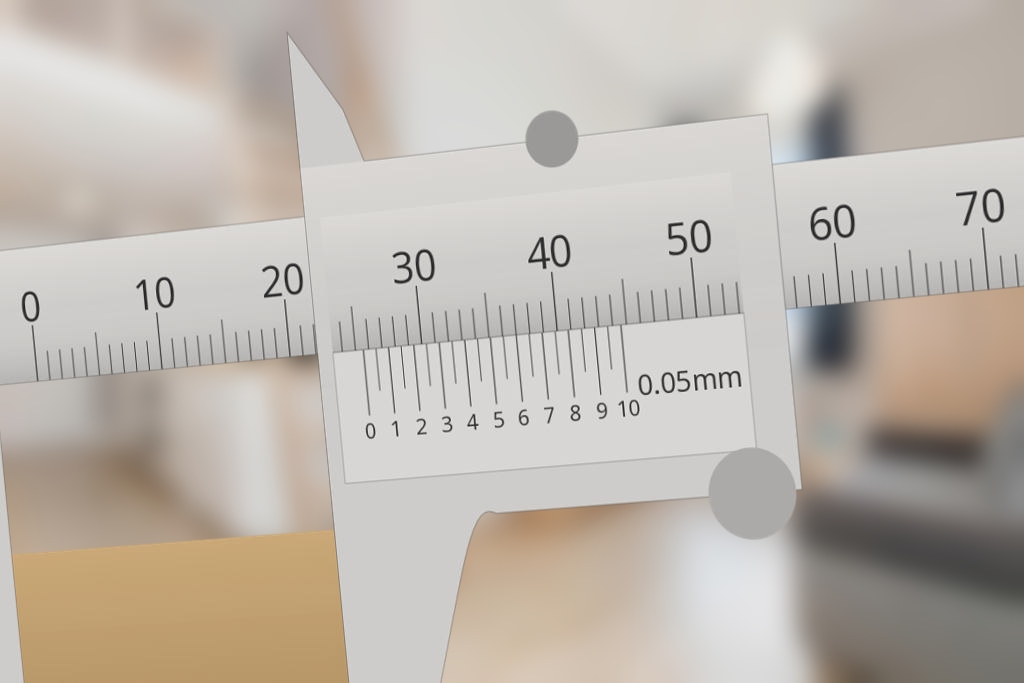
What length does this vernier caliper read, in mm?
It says 25.6 mm
